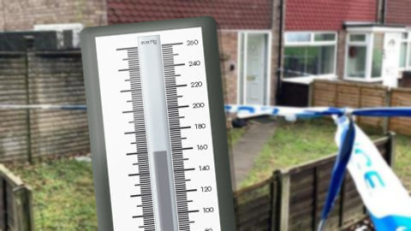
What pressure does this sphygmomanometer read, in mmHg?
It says 160 mmHg
